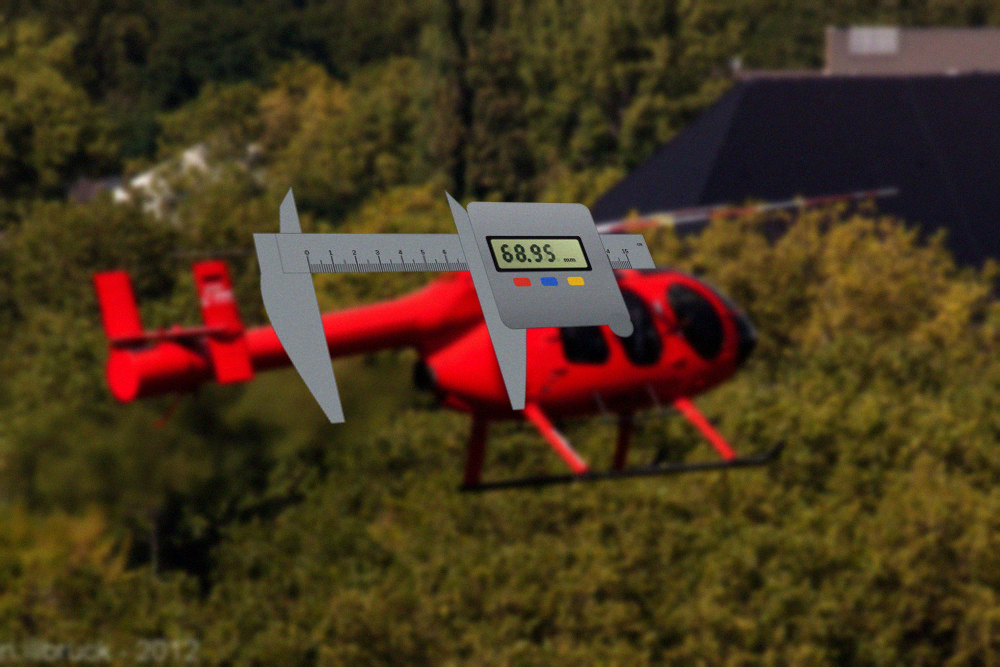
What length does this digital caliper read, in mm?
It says 68.95 mm
